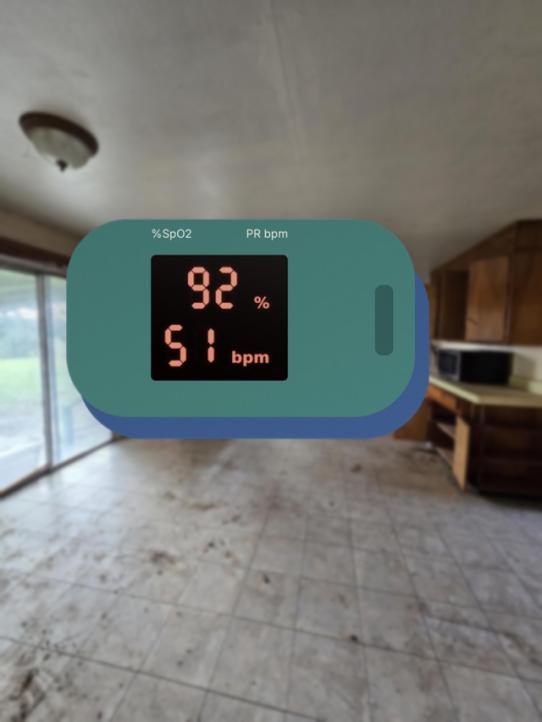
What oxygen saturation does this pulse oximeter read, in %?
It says 92 %
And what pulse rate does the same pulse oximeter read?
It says 51 bpm
